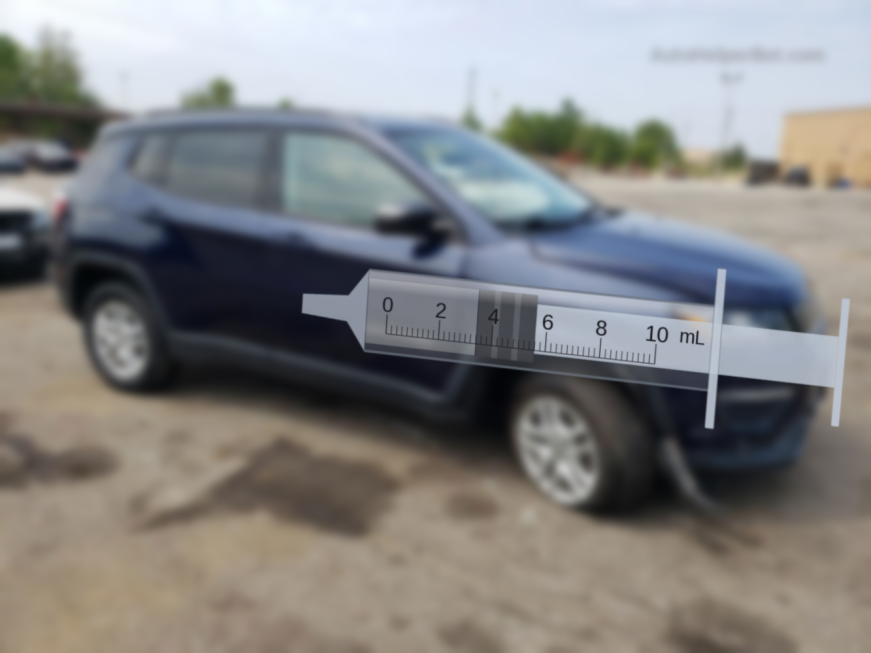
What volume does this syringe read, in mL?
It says 3.4 mL
